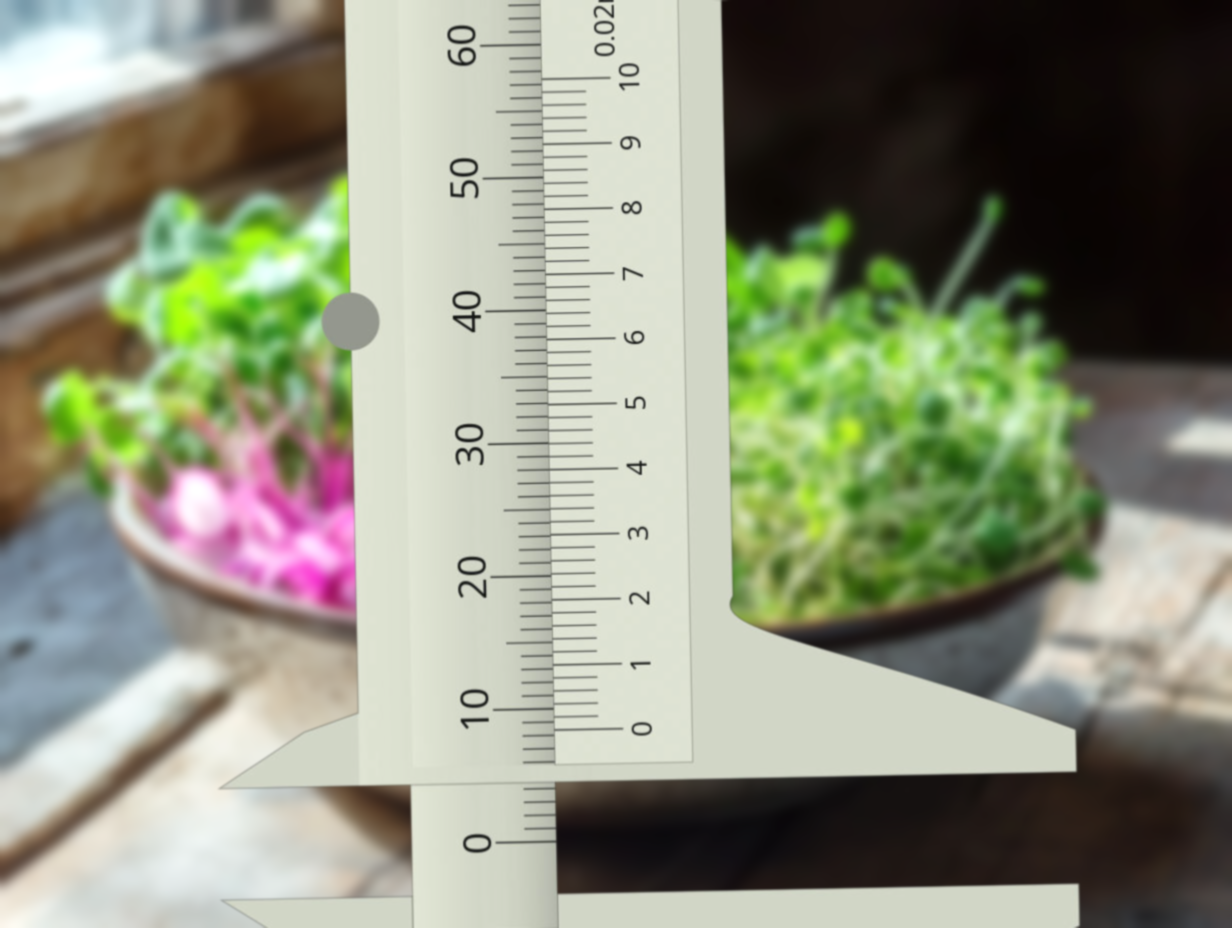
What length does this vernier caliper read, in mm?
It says 8.4 mm
